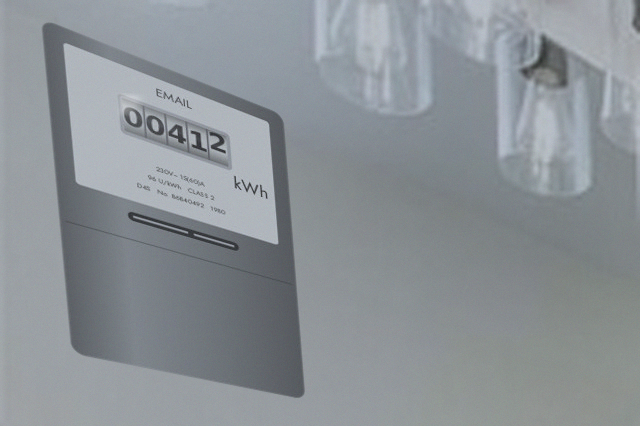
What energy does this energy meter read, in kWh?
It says 412 kWh
